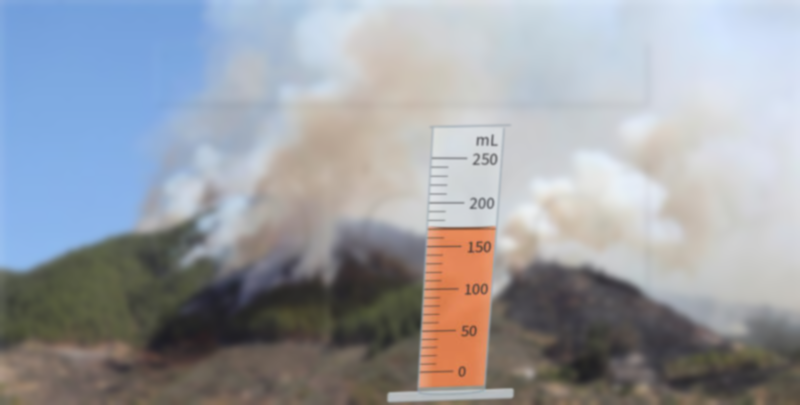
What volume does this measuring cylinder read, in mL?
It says 170 mL
